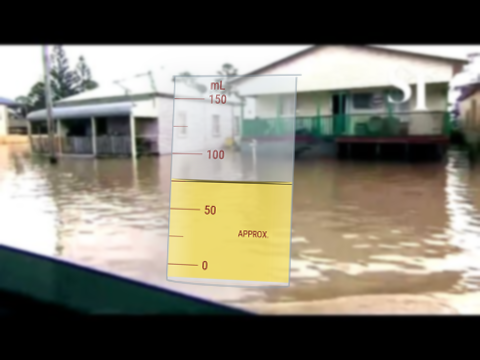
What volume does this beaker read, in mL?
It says 75 mL
